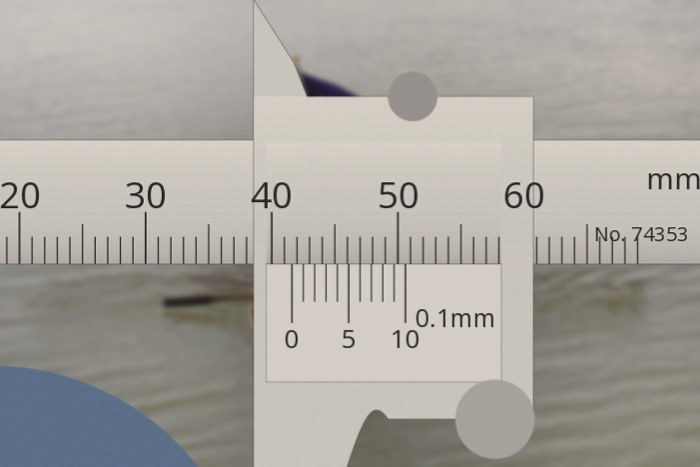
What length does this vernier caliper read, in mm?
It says 41.6 mm
